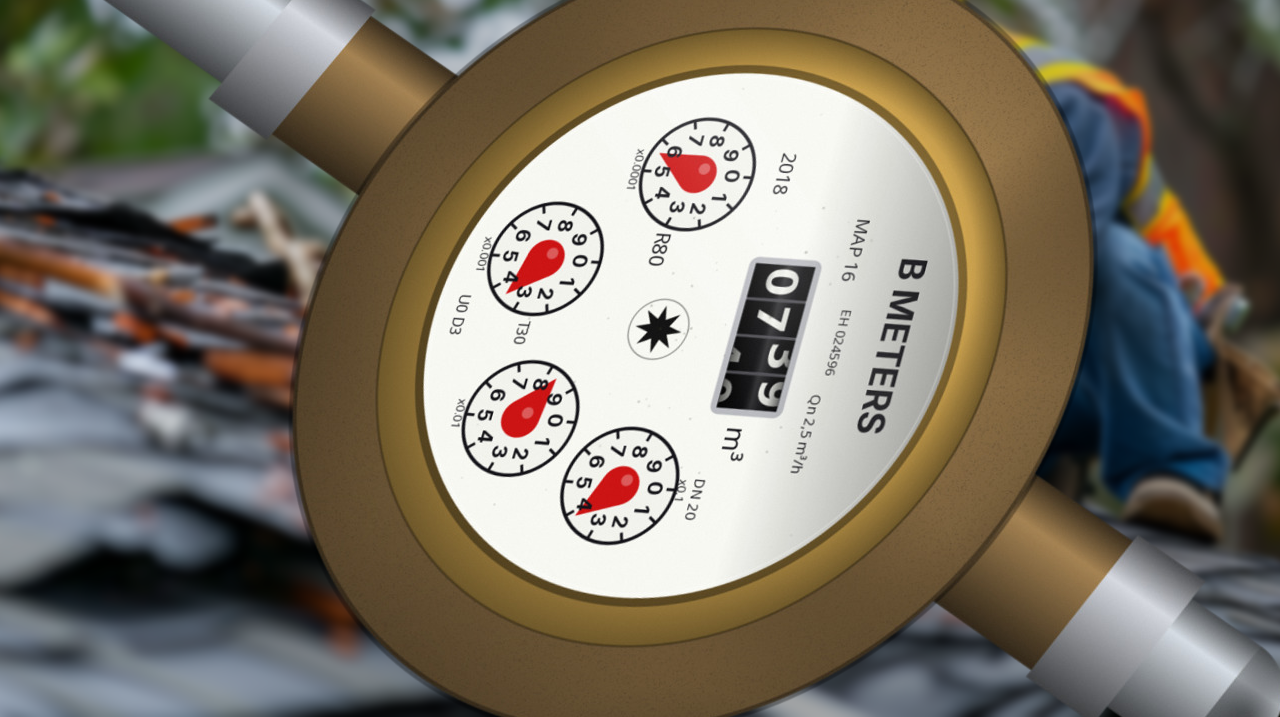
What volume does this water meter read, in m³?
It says 739.3835 m³
